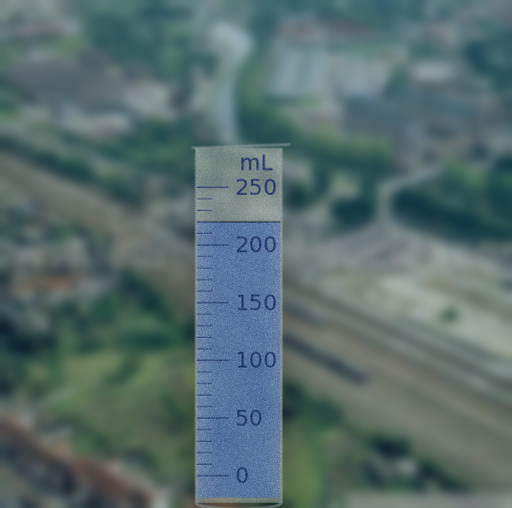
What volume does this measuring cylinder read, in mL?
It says 220 mL
